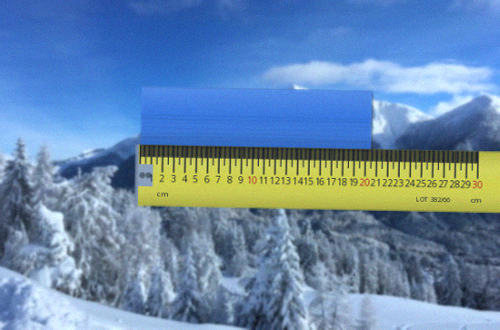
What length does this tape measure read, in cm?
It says 20.5 cm
